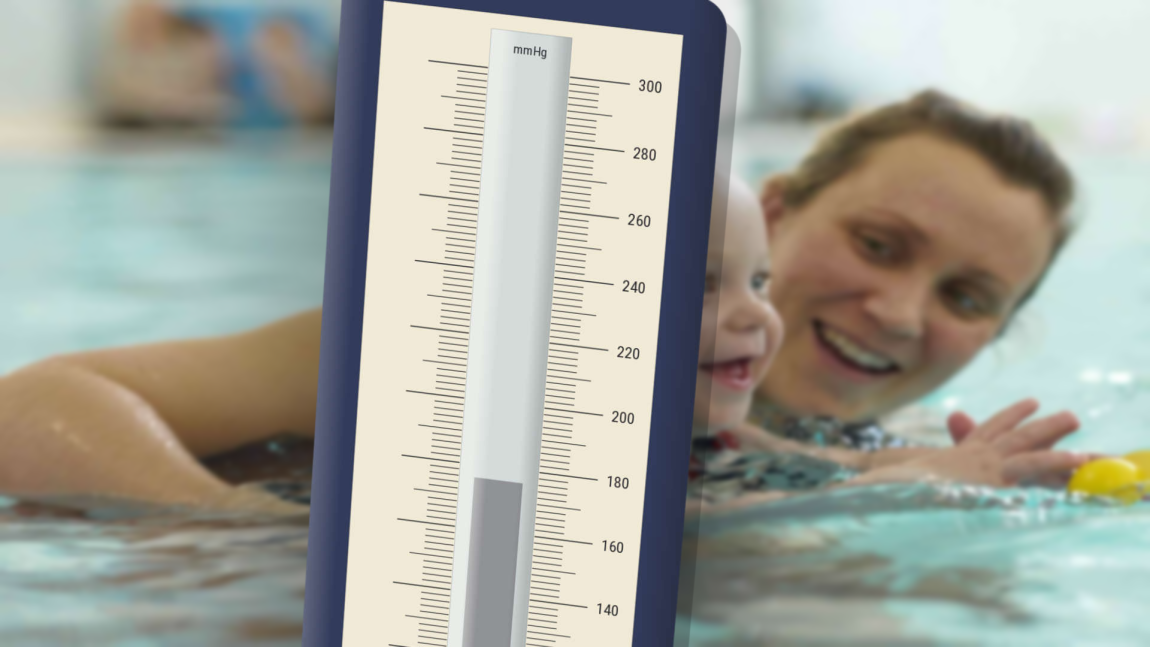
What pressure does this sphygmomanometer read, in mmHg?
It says 176 mmHg
